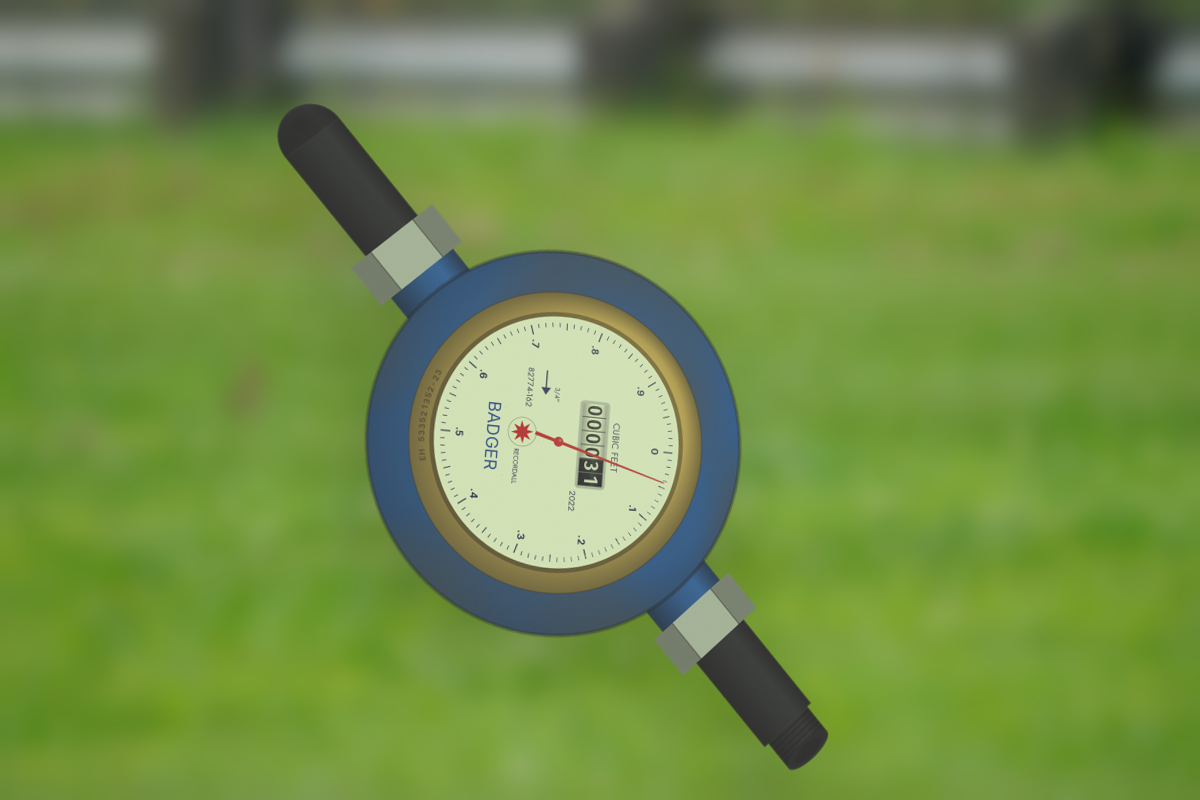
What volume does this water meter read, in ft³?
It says 31.04 ft³
